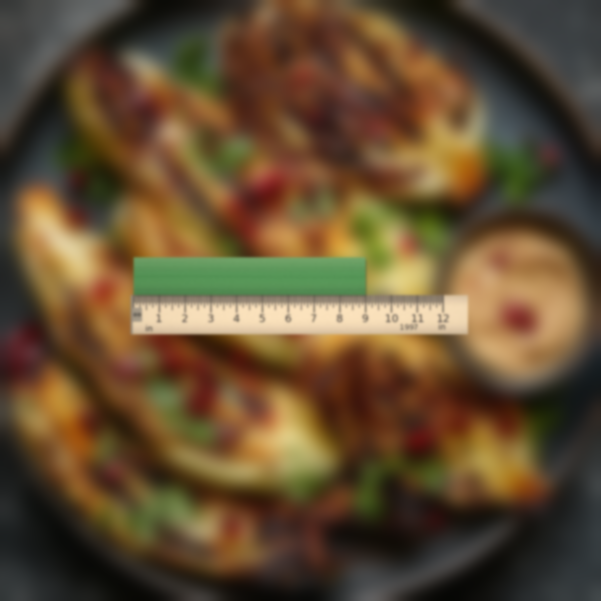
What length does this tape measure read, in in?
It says 9 in
